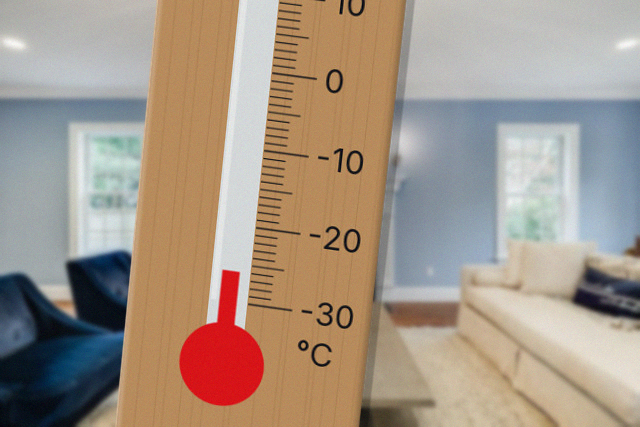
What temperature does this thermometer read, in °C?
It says -26 °C
